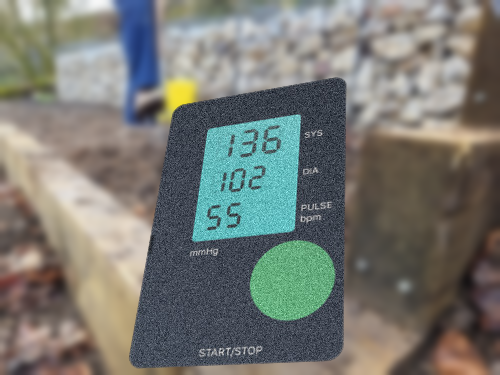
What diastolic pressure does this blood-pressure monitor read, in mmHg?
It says 102 mmHg
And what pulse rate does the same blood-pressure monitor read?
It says 55 bpm
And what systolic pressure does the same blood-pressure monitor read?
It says 136 mmHg
